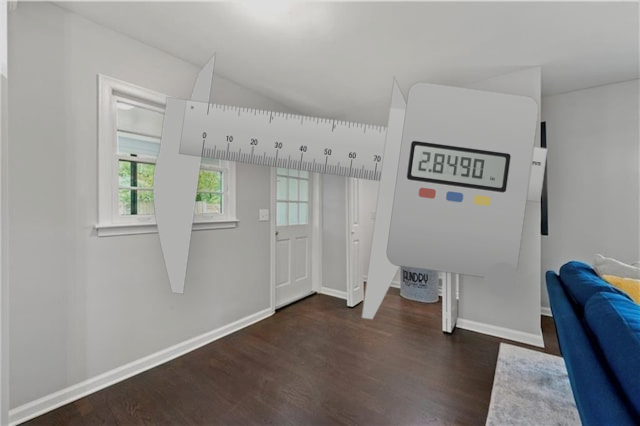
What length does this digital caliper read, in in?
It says 2.8490 in
